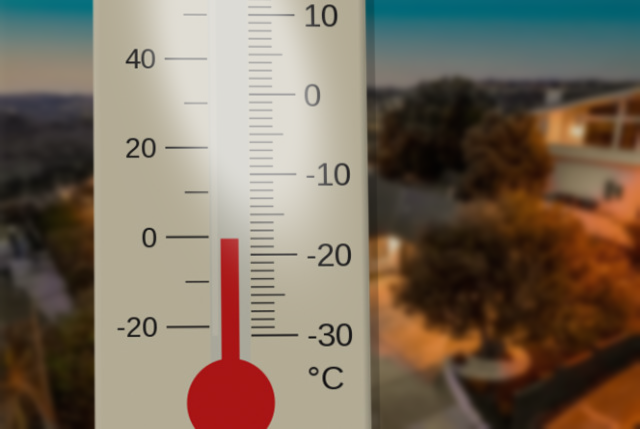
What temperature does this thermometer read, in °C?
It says -18 °C
